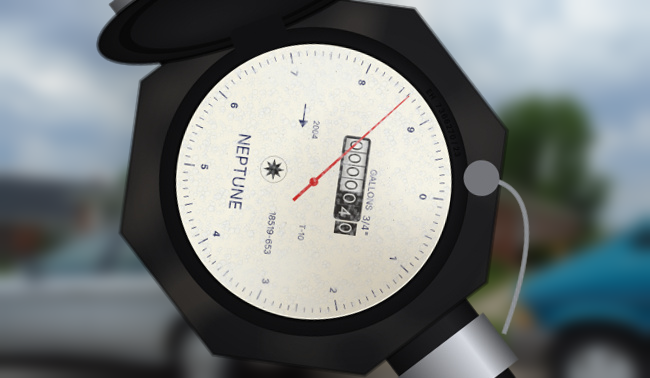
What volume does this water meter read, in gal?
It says 38.6 gal
